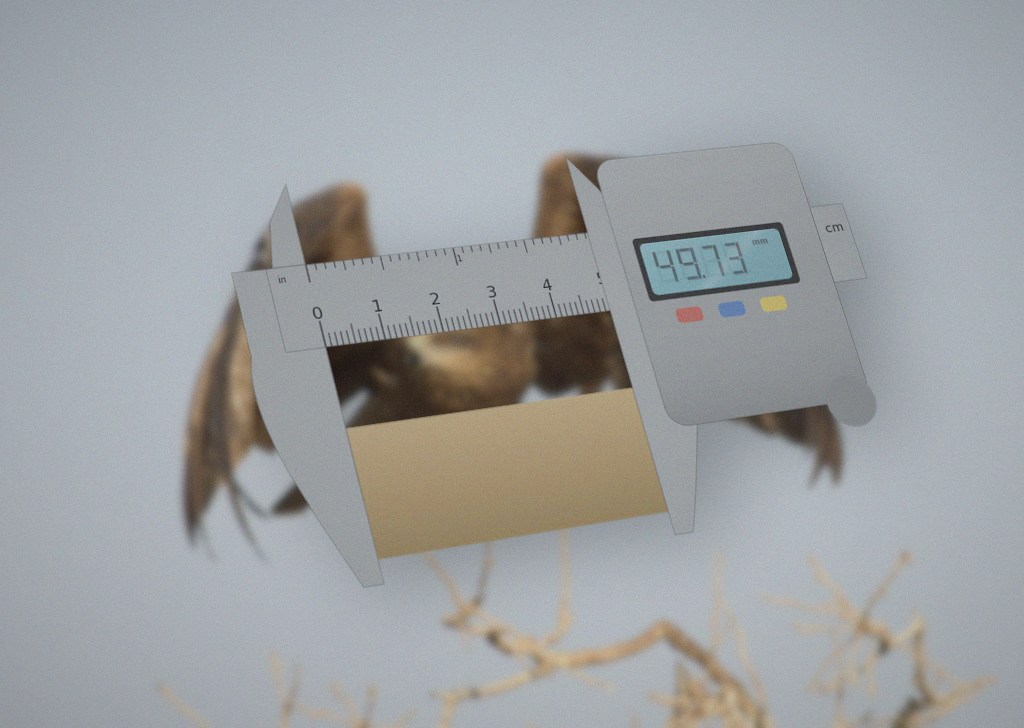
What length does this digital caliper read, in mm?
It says 49.73 mm
